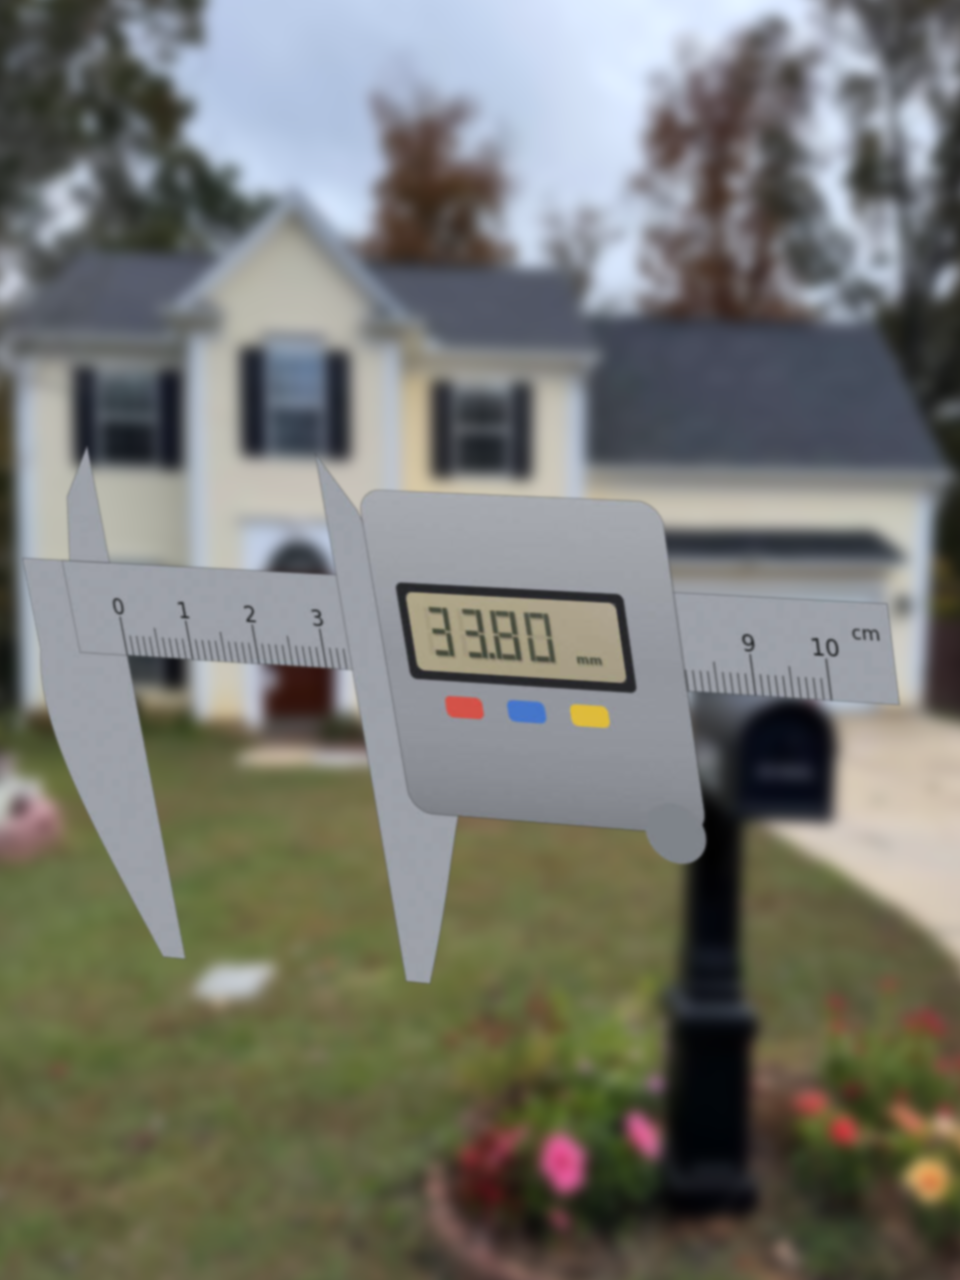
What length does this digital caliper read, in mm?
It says 33.80 mm
